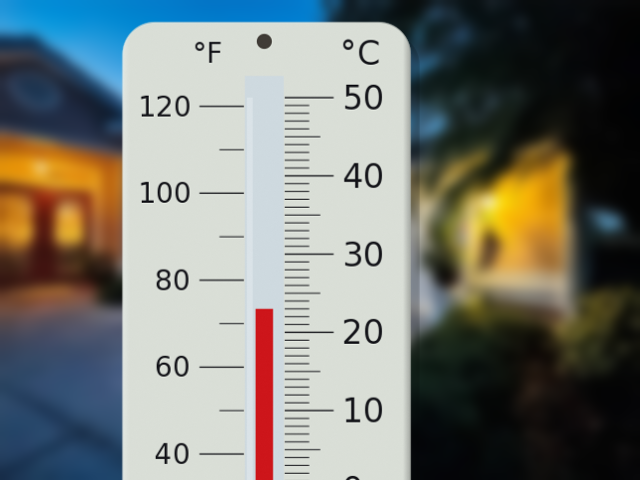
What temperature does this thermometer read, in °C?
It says 23 °C
